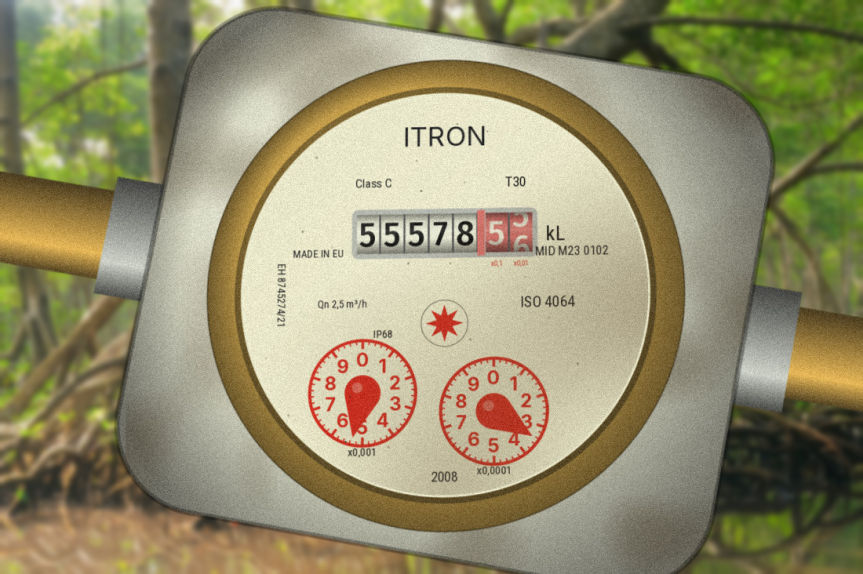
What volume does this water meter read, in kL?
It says 55578.5553 kL
